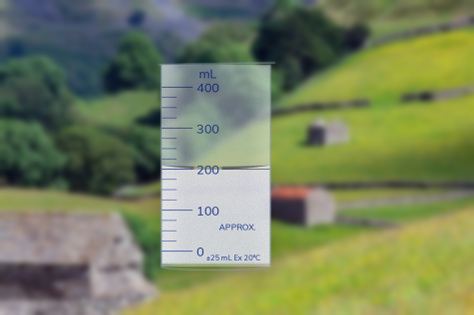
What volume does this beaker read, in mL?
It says 200 mL
